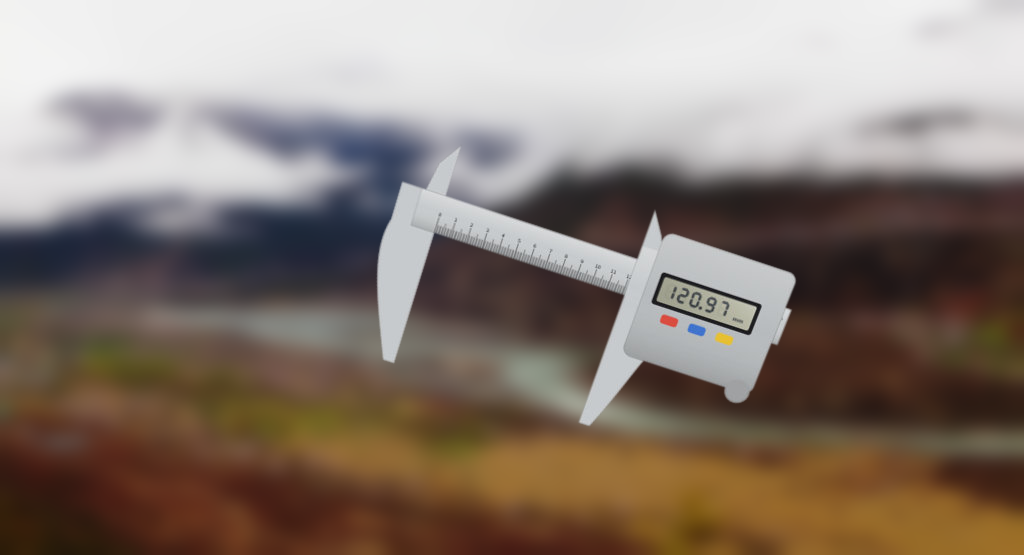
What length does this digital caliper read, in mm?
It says 120.97 mm
